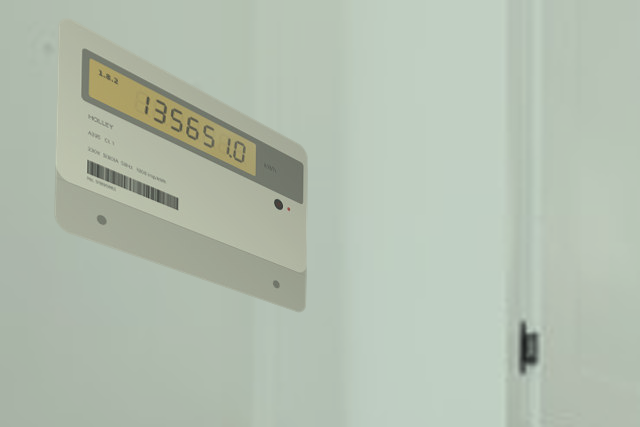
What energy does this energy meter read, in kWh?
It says 135651.0 kWh
